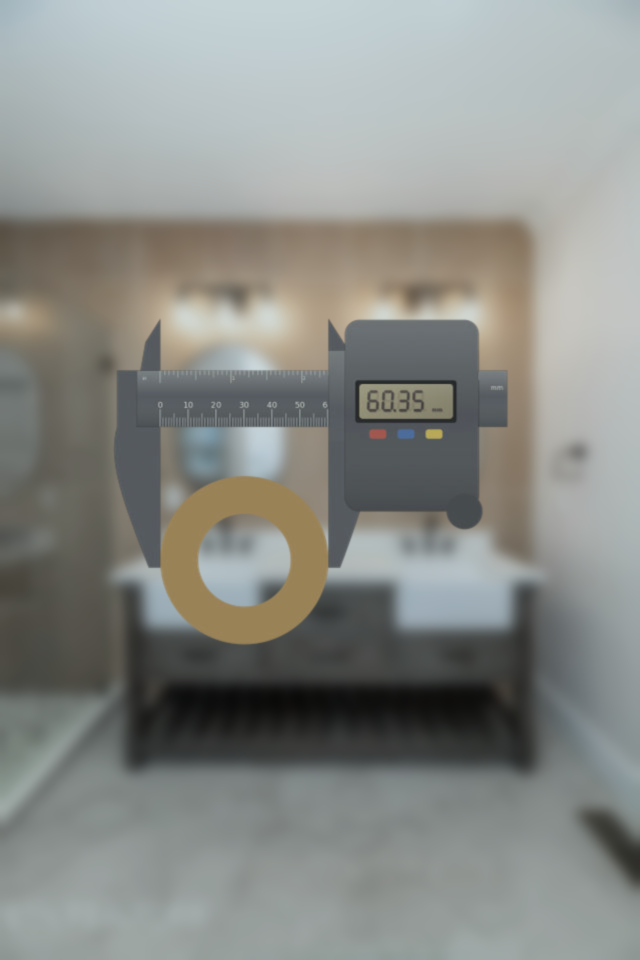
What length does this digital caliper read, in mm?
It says 60.35 mm
